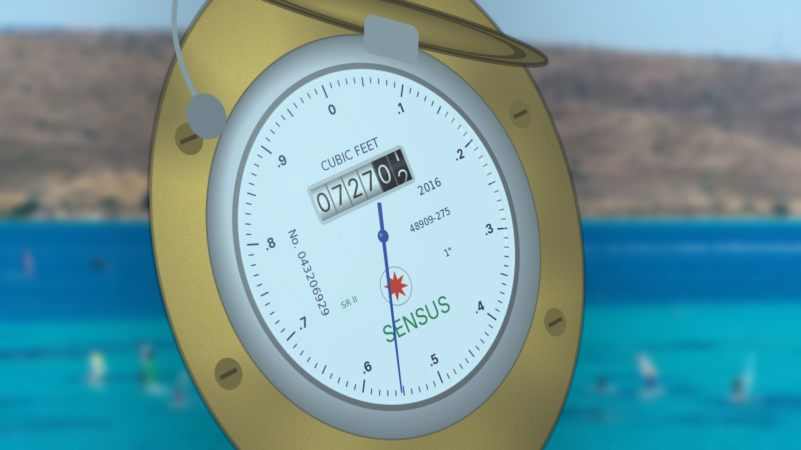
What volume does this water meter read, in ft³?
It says 72701.55 ft³
